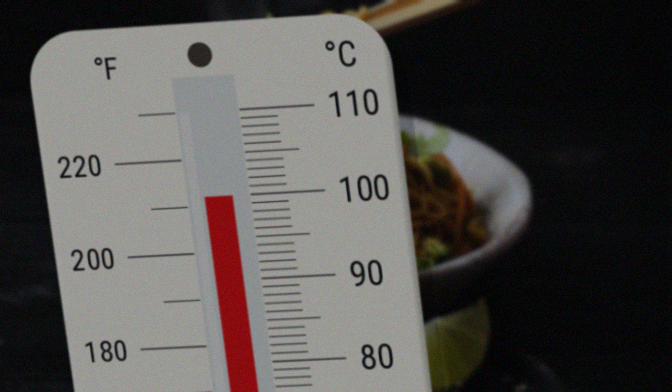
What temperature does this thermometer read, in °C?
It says 100 °C
